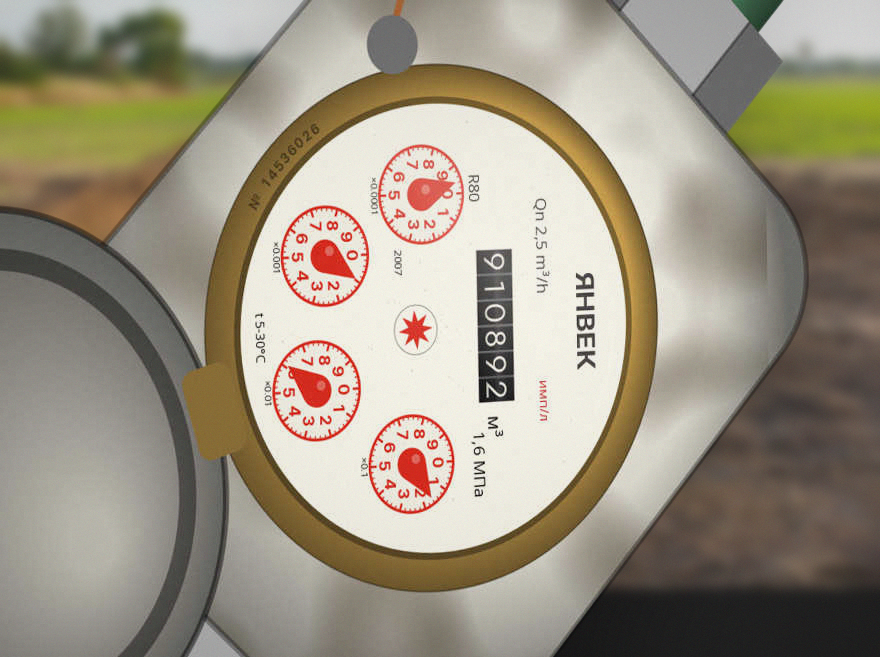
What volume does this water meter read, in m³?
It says 910892.1609 m³
